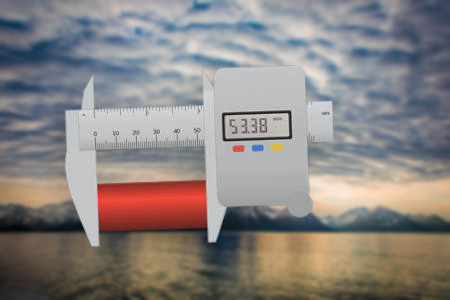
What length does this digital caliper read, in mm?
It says 53.38 mm
